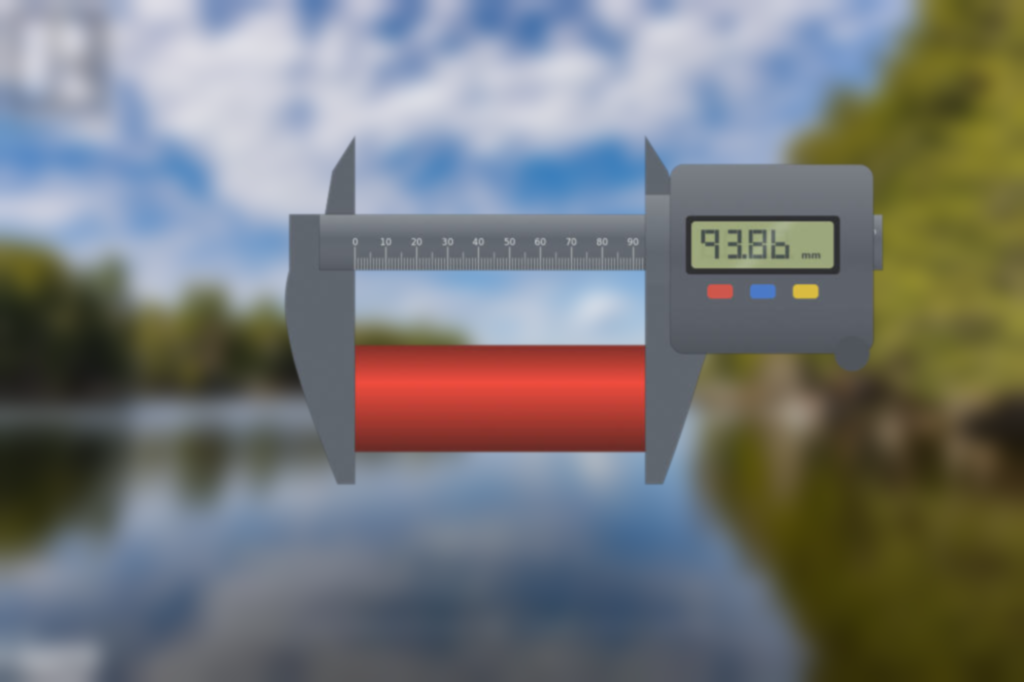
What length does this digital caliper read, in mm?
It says 93.86 mm
